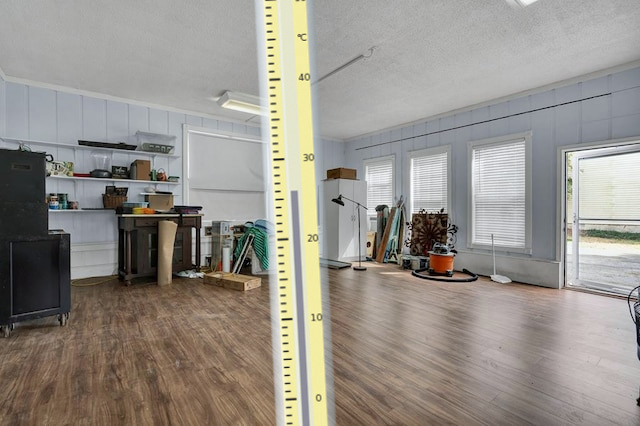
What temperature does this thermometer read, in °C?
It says 26 °C
